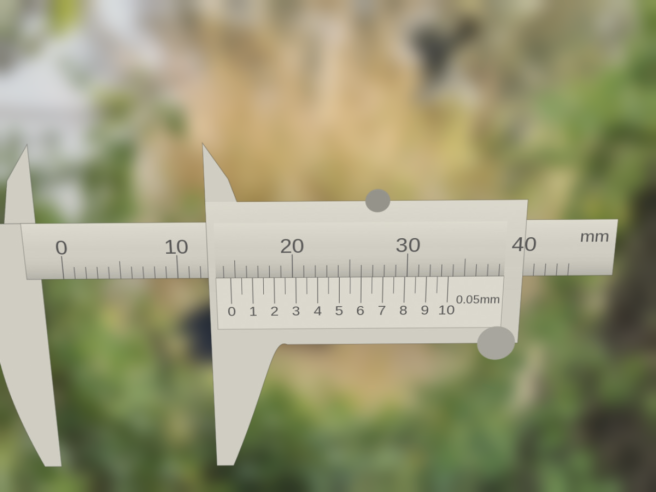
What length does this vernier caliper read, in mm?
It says 14.6 mm
